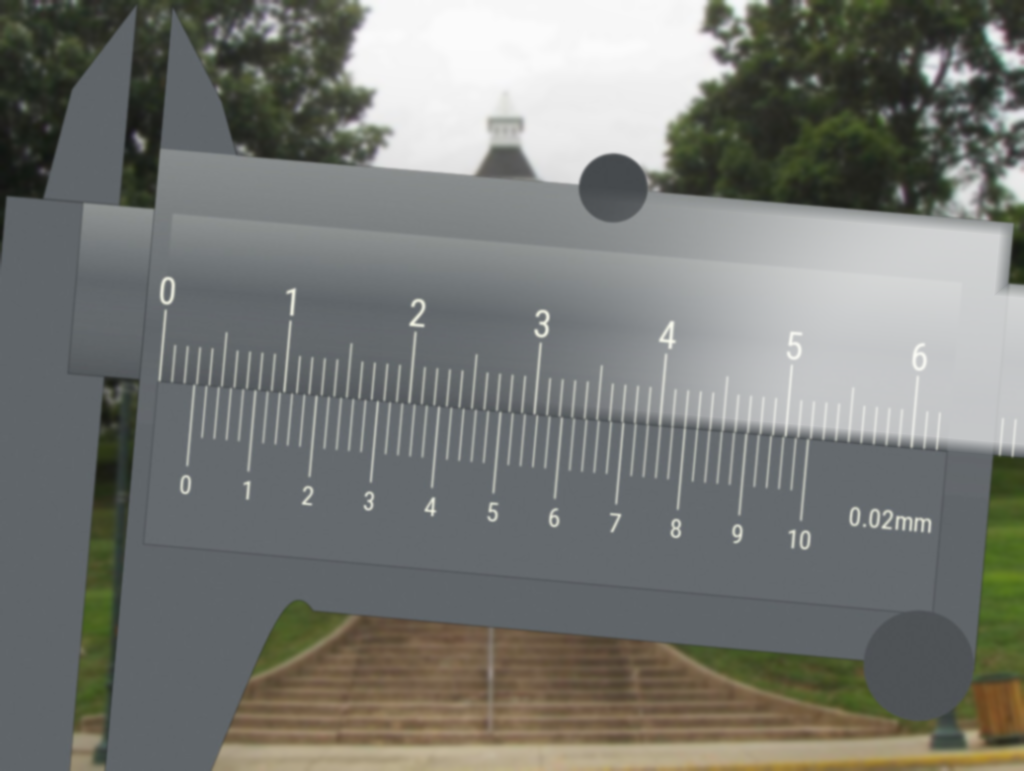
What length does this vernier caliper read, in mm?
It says 2.8 mm
